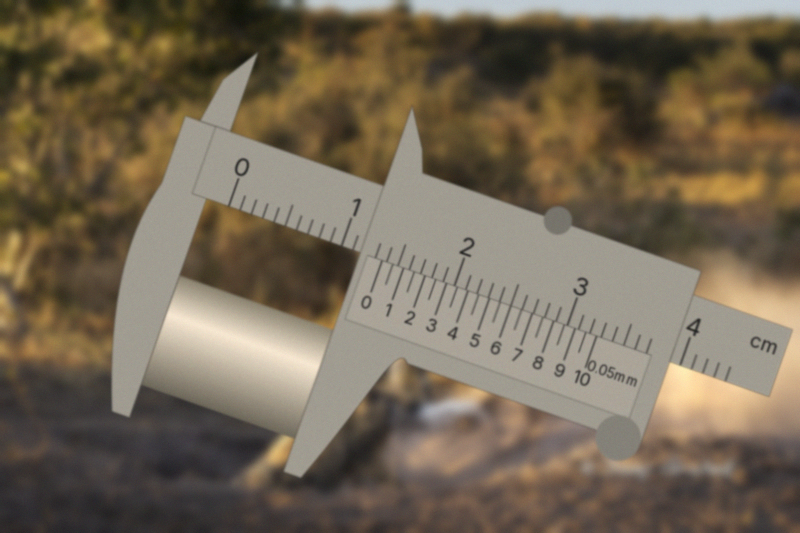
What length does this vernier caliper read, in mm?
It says 13.6 mm
